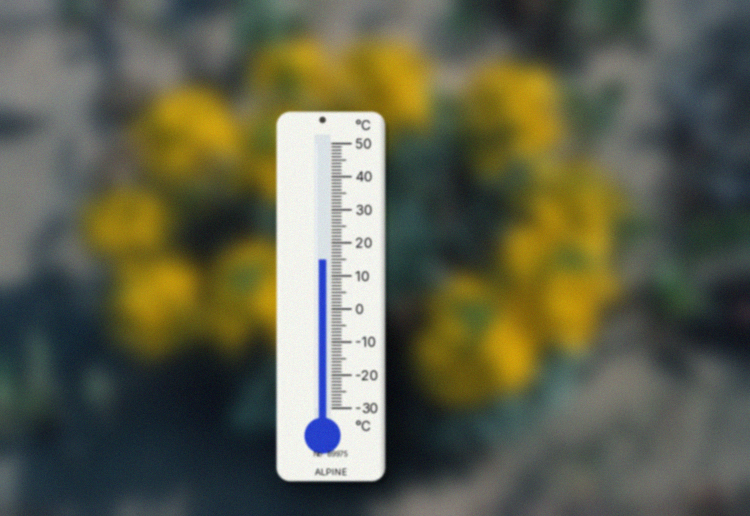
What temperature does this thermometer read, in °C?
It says 15 °C
